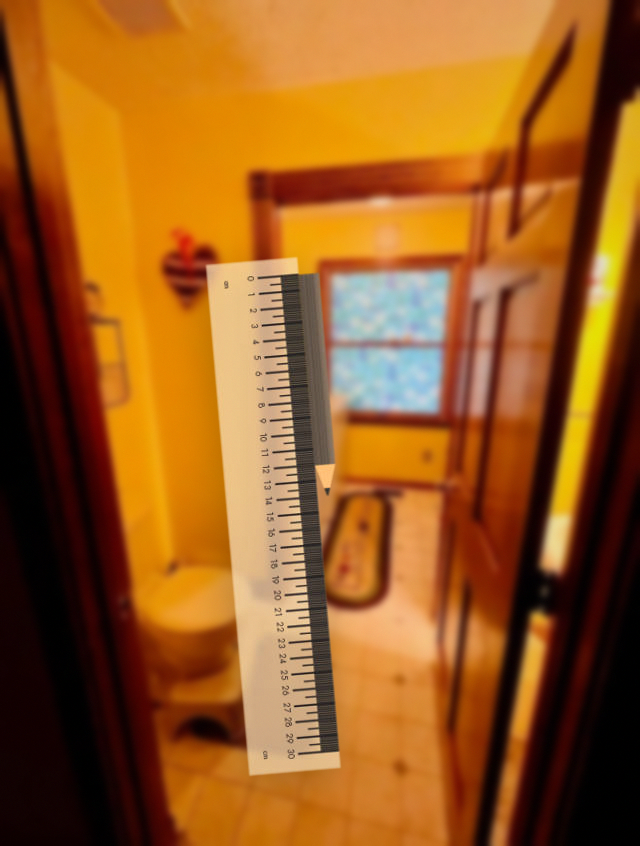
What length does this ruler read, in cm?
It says 14 cm
